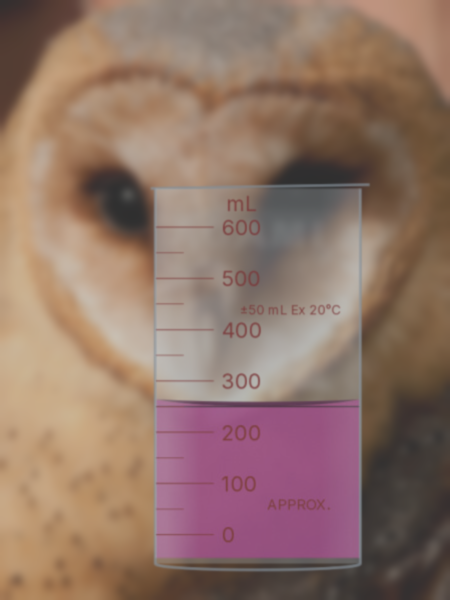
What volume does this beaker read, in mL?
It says 250 mL
